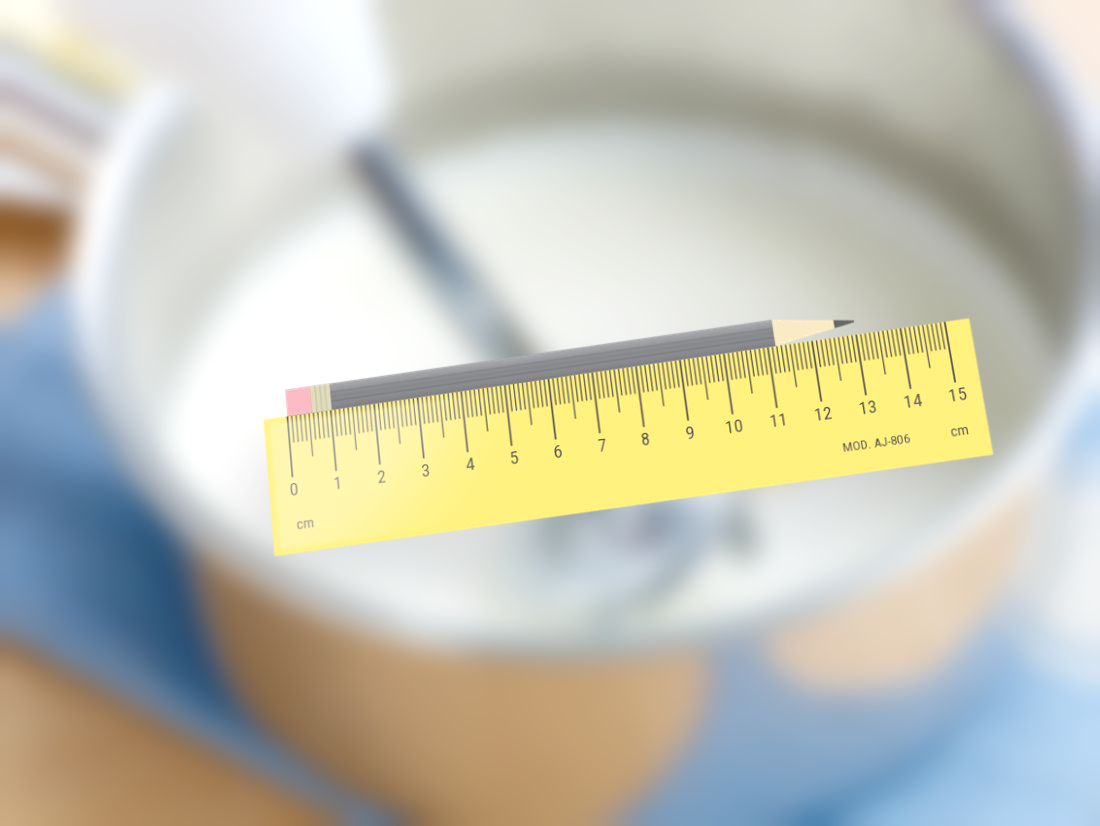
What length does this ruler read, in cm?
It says 13 cm
